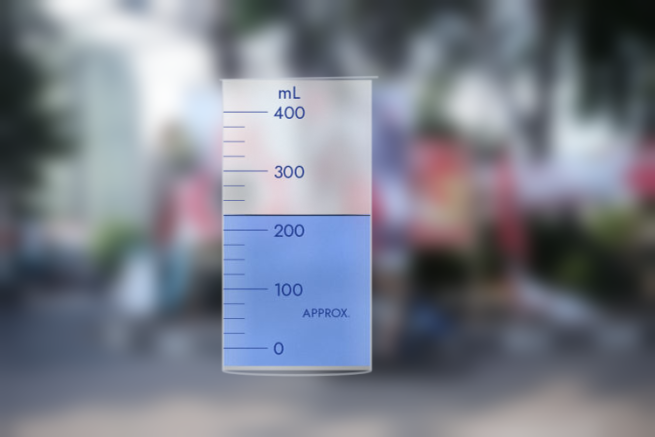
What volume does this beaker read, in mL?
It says 225 mL
